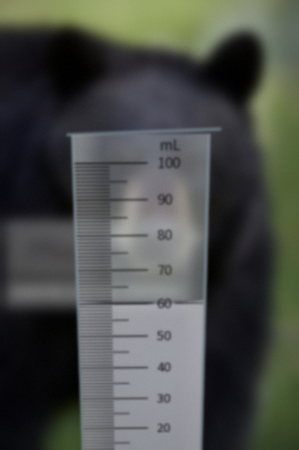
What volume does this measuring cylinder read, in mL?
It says 60 mL
